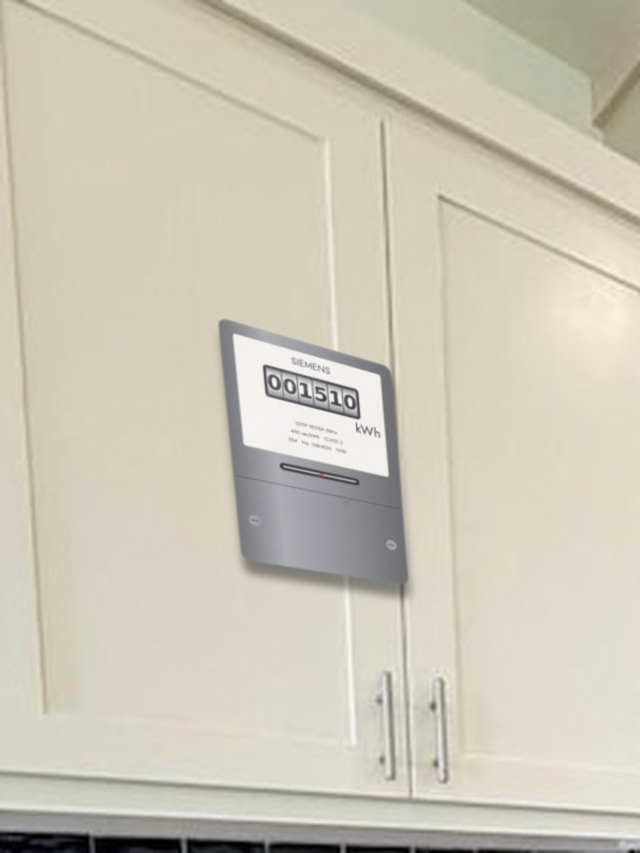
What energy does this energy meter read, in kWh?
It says 1510 kWh
